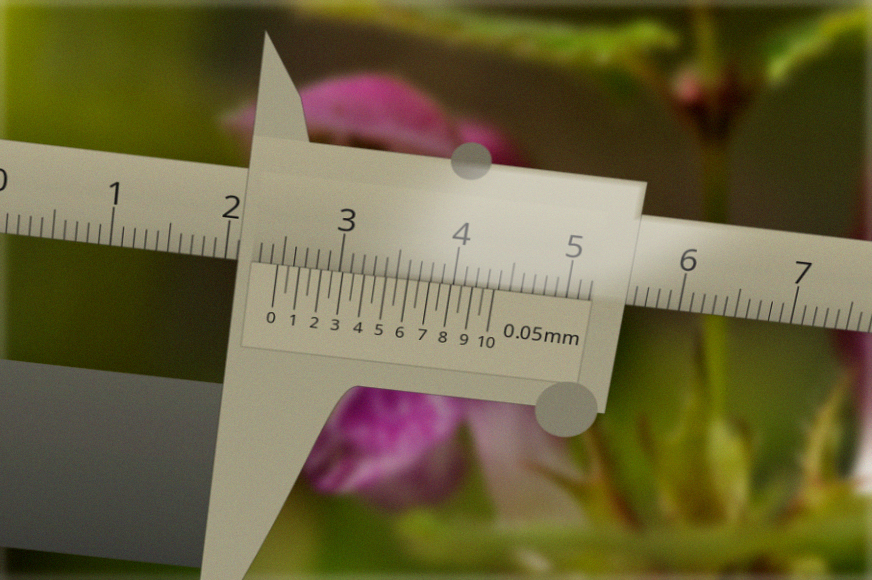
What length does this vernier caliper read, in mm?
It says 24.6 mm
